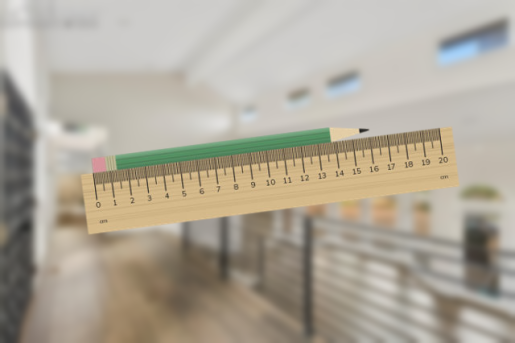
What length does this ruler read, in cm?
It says 16 cm
